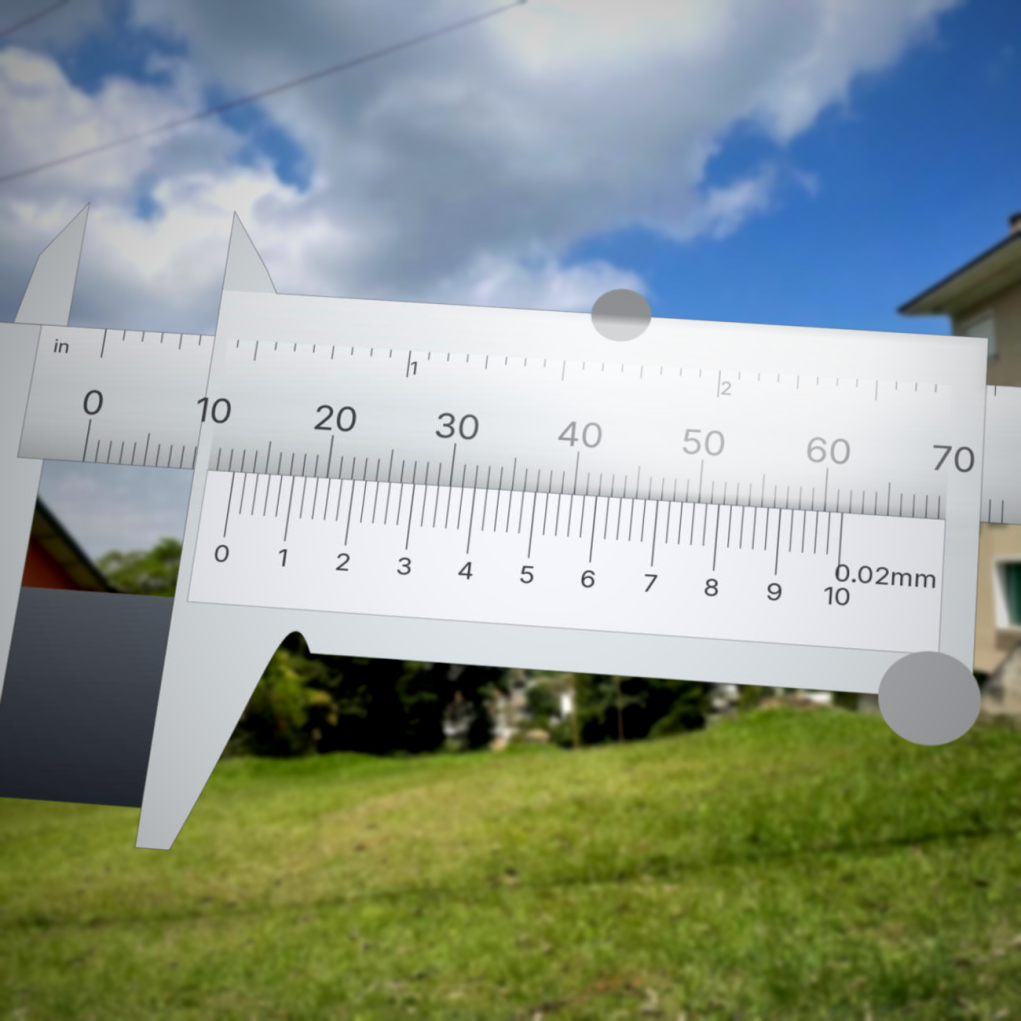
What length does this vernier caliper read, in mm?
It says 12.4 mm
